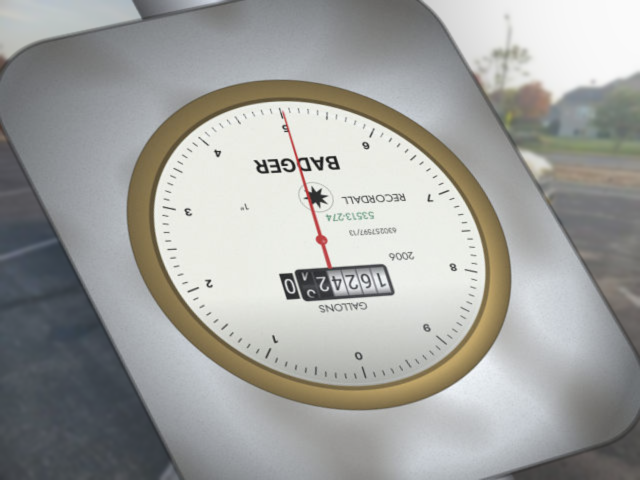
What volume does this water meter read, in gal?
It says 1624235.0 gal
